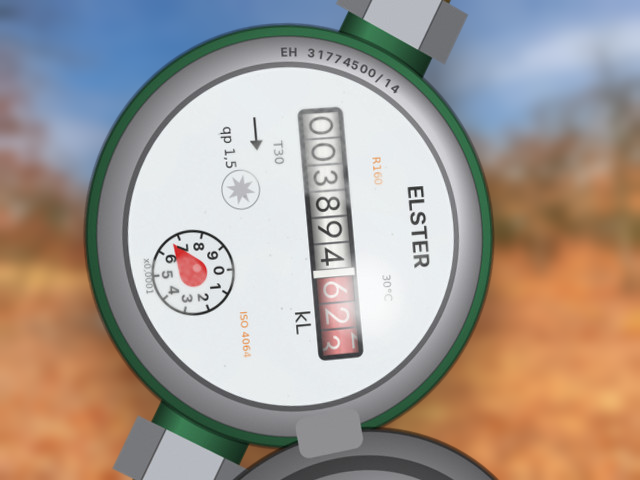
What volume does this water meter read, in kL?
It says 3894.6226 kL
